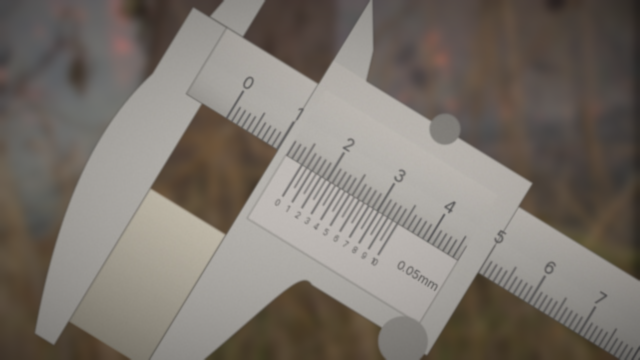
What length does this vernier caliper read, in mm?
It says 15.0 mm
